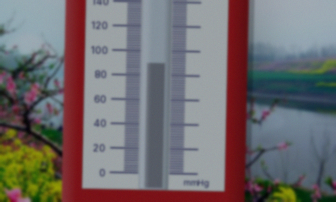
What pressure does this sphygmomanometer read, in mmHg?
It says 90 mmHg
